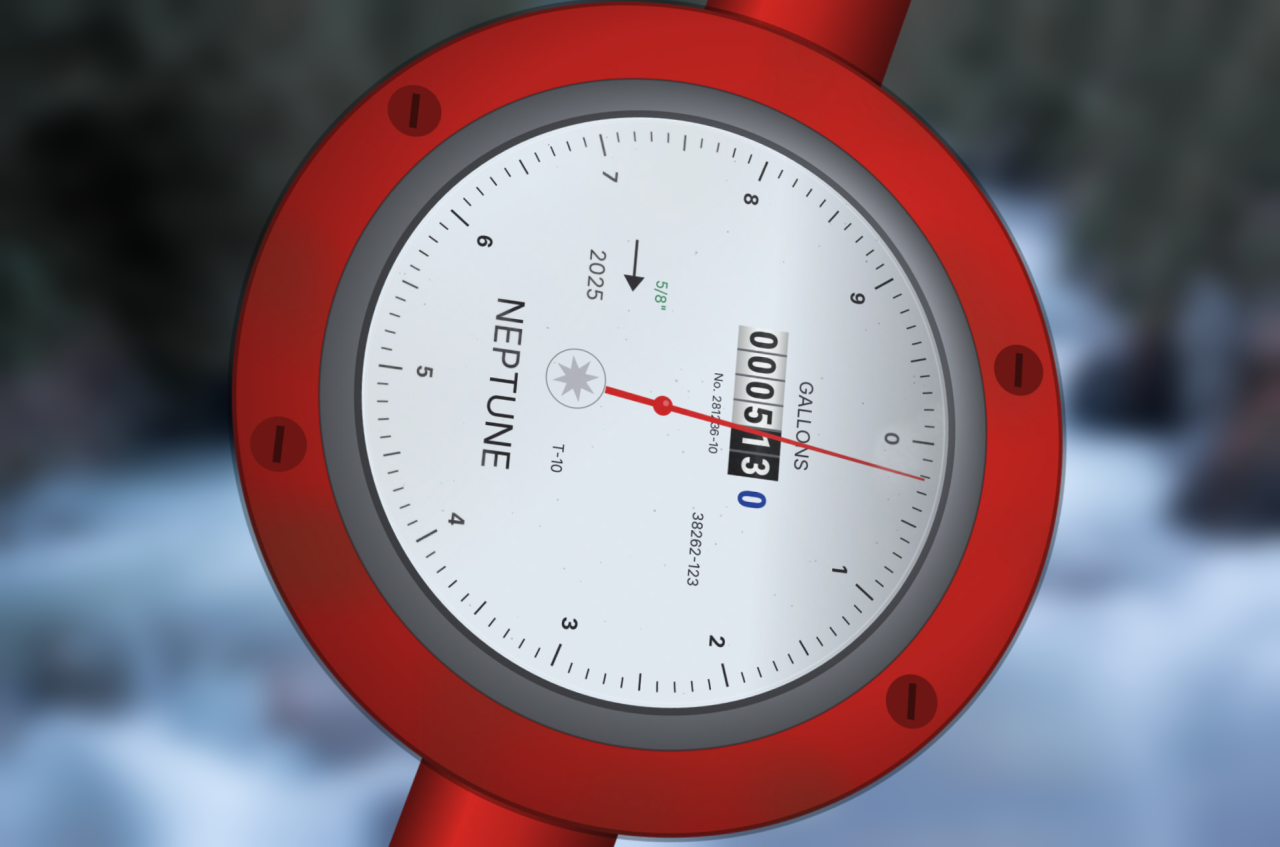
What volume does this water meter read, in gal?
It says 5130.2 gal
